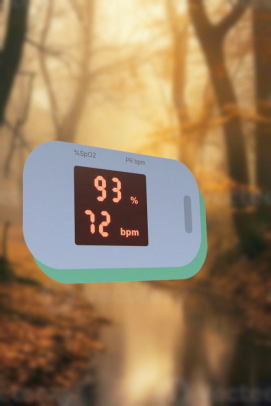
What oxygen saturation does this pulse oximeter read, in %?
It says 93 %
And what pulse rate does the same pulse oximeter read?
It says 72 bpm
